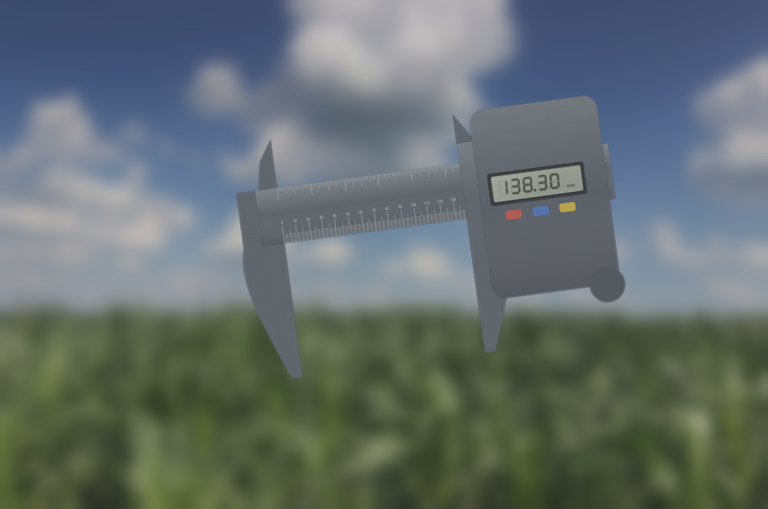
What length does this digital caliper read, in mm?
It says 138.30 mm
